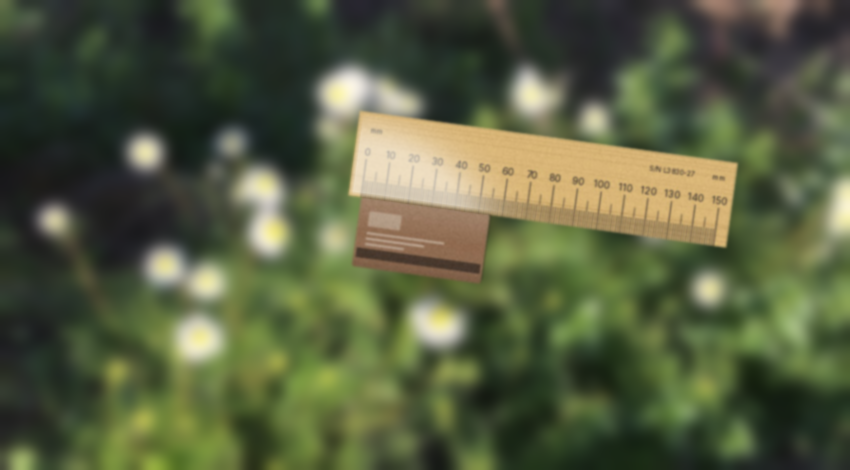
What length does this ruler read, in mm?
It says 55 mm
